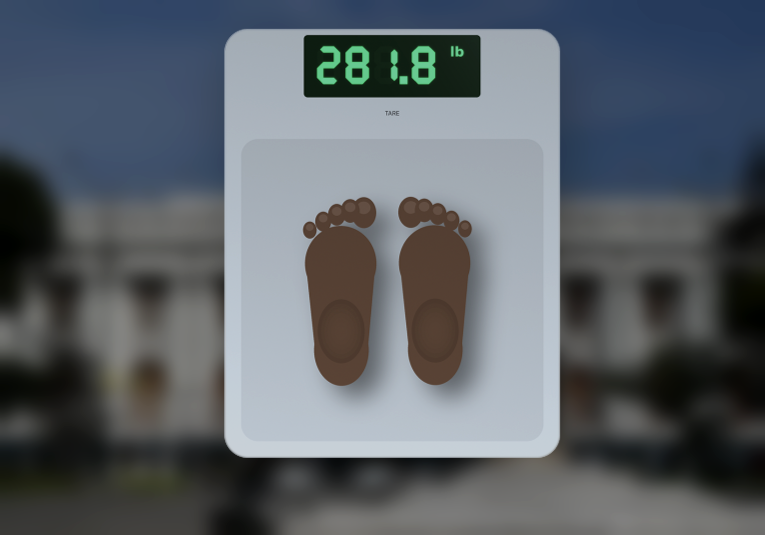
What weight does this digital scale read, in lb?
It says 281.8 lb
